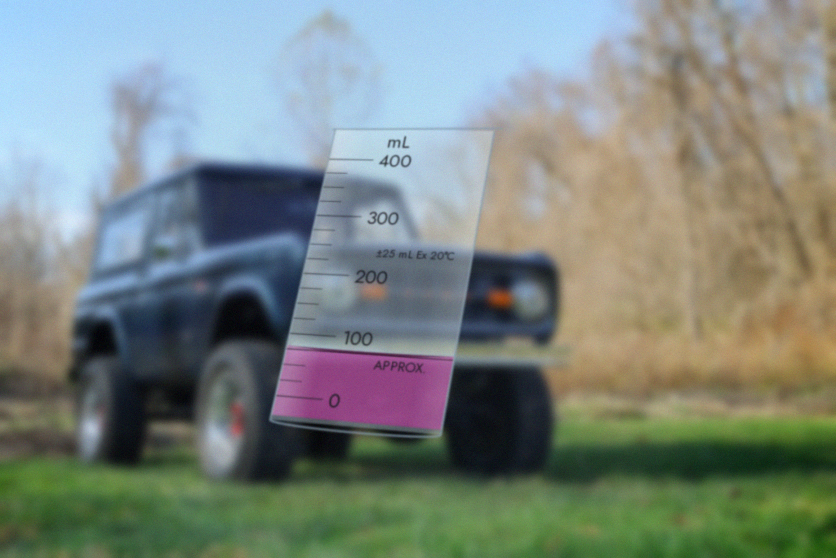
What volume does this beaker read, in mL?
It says 75 mL
